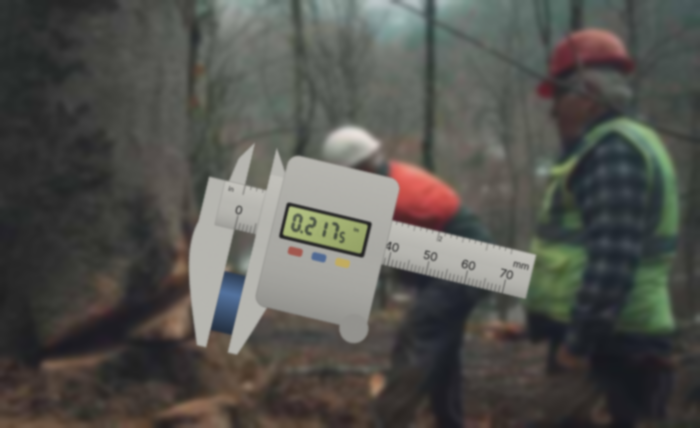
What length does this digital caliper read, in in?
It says 0.2175 in
